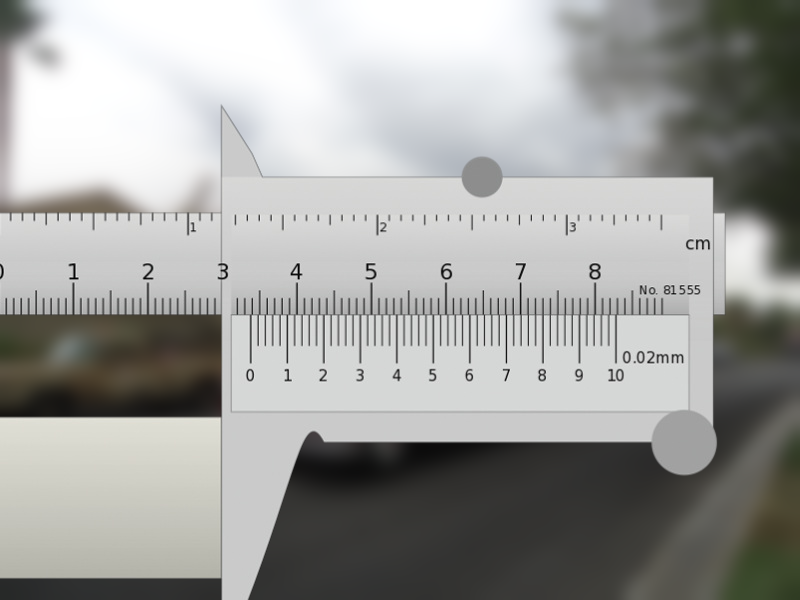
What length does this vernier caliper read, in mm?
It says 33.8 mm
